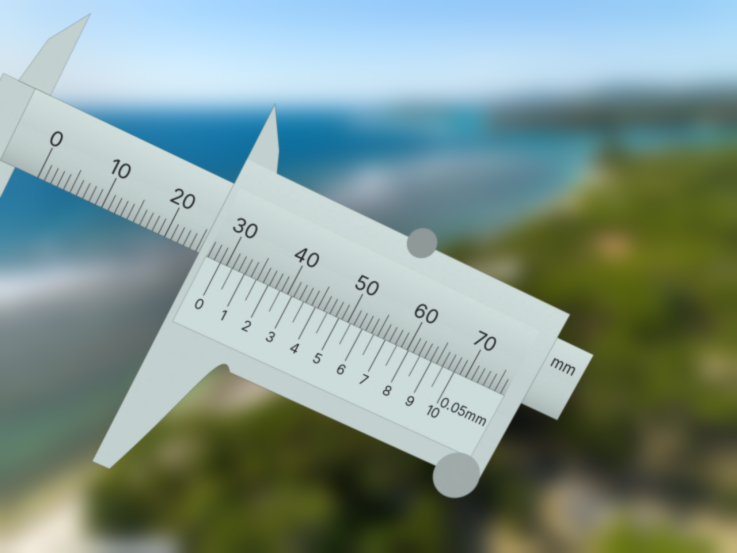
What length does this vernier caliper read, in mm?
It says 29.0 mm
